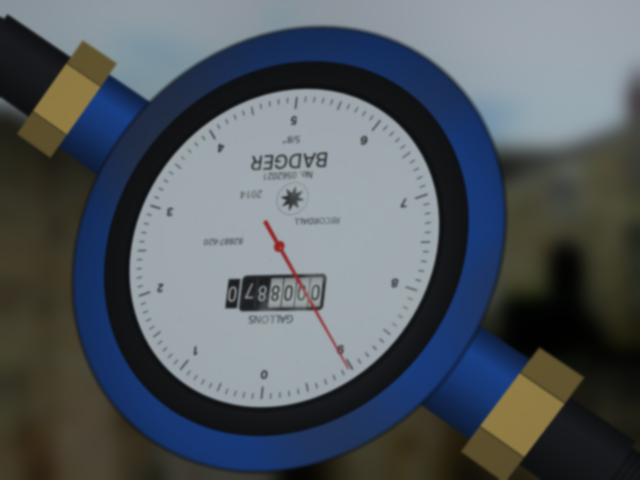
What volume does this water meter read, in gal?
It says 8869.0 gal
